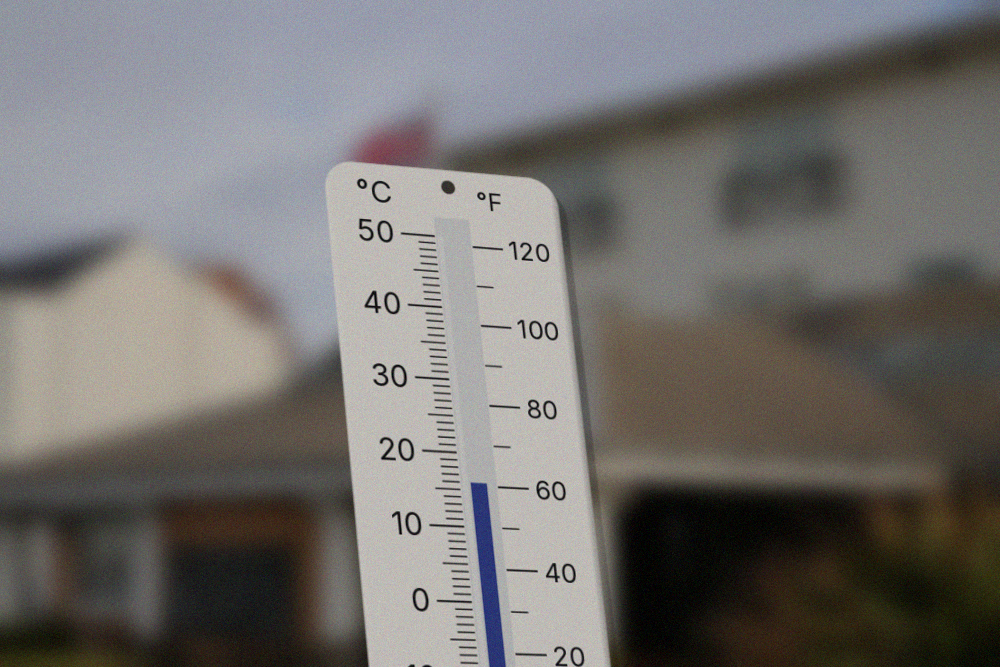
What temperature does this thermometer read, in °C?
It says 16 °C
